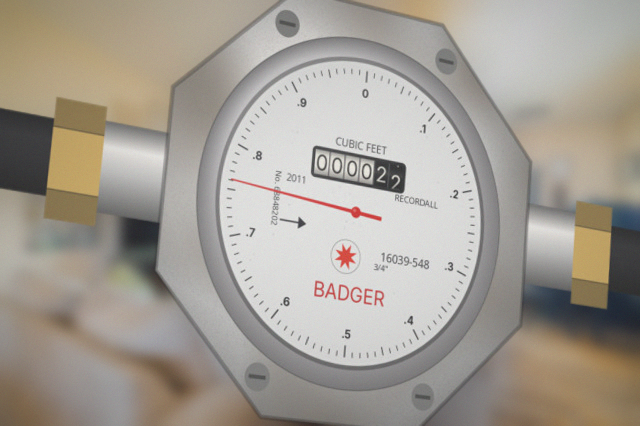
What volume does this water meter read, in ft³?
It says 21.76 ft³
